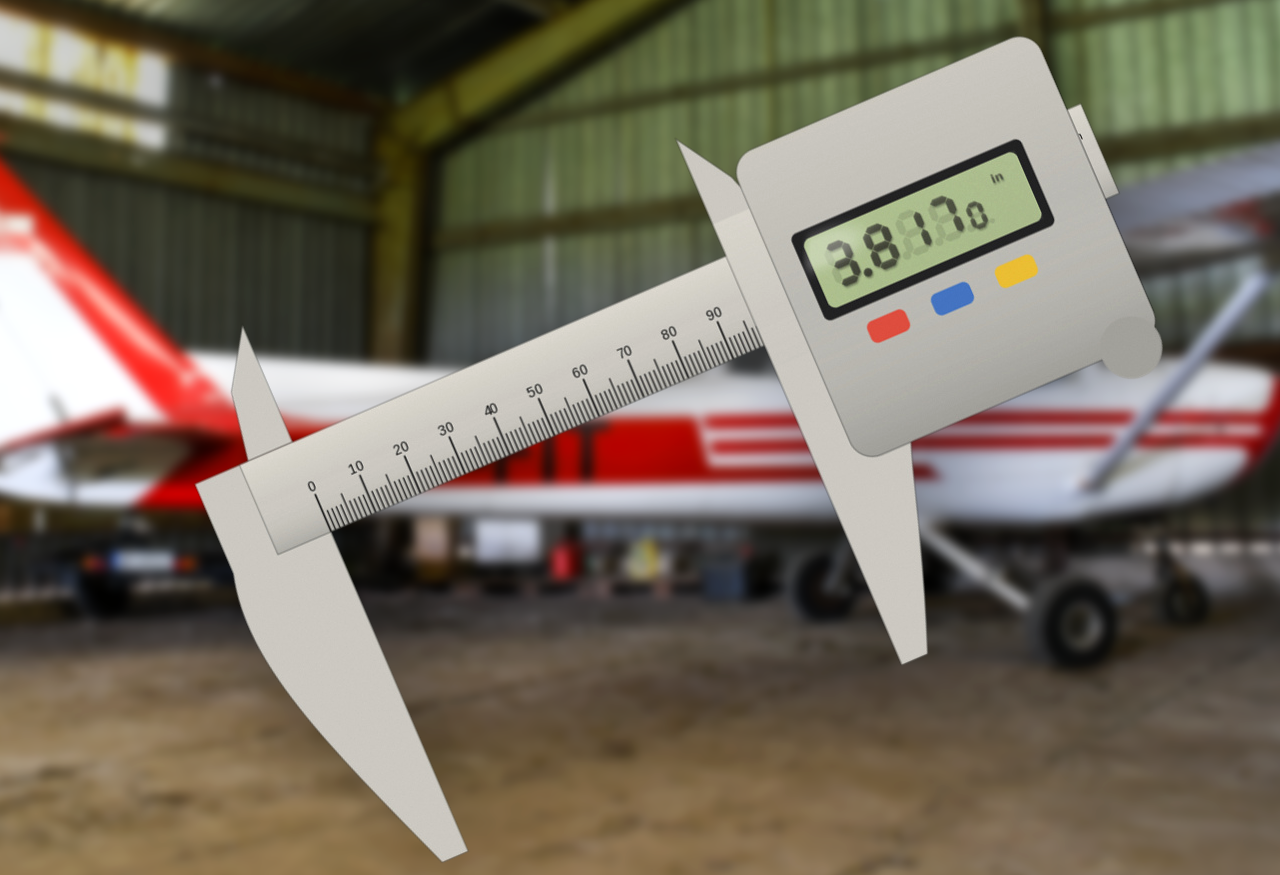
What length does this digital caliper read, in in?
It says 3.8170 in
